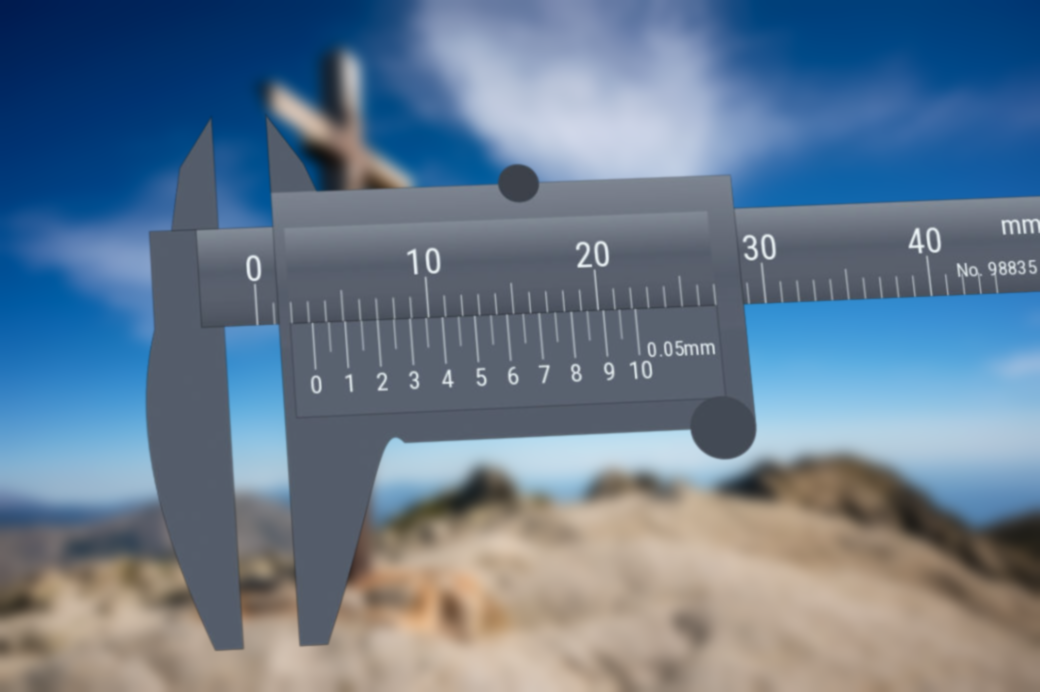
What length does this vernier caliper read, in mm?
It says 3.2 mm
